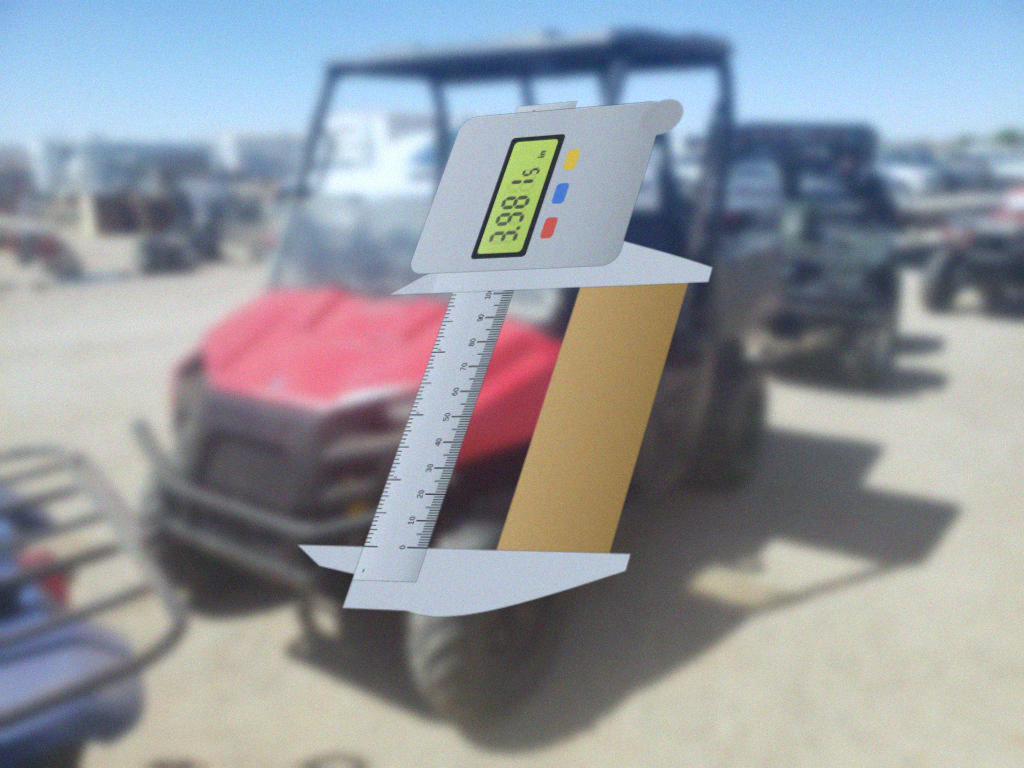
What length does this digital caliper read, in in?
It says 3.9815 in
